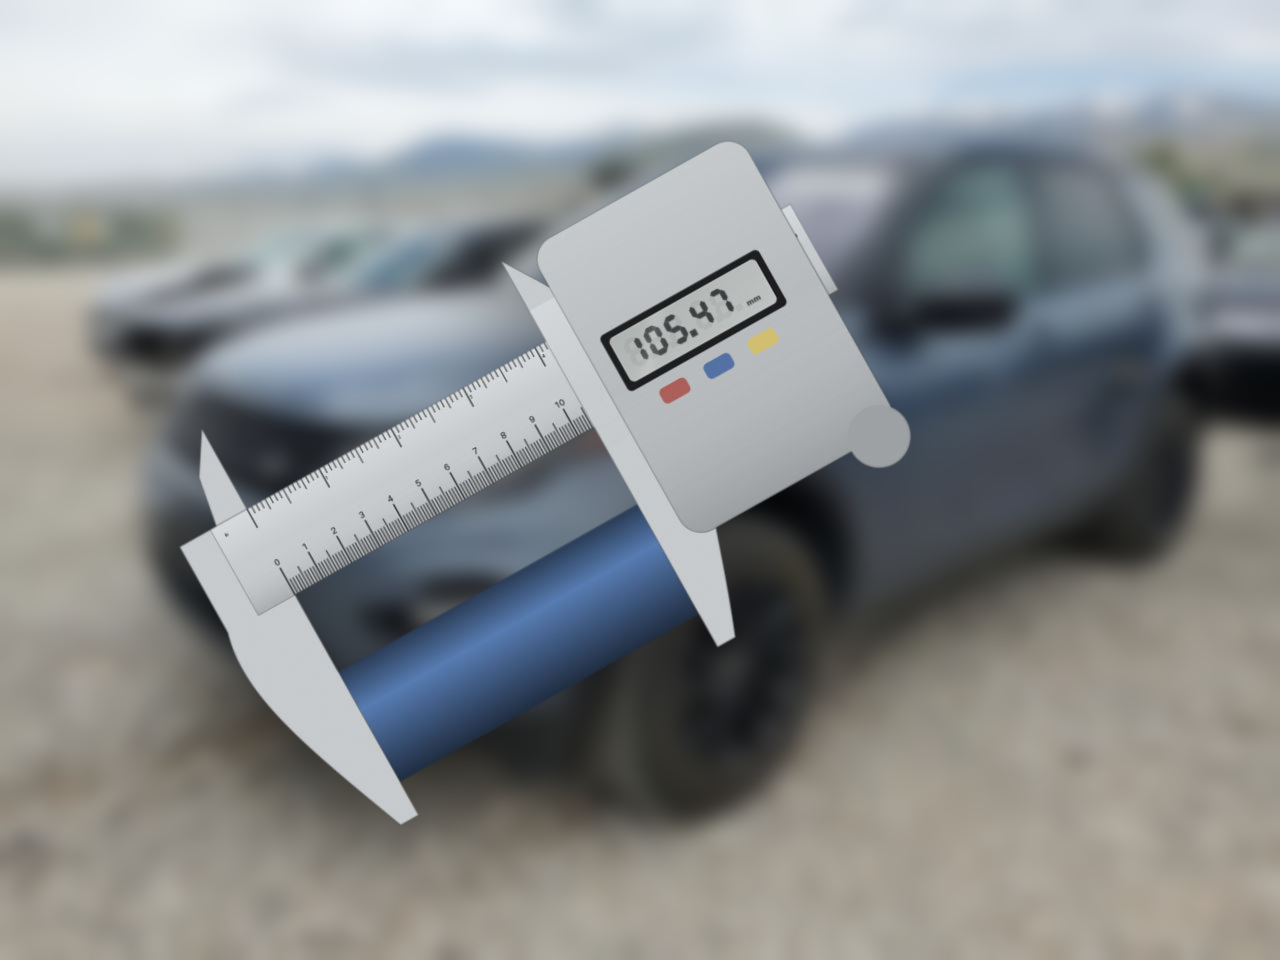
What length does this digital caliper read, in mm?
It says 105.47 mm
